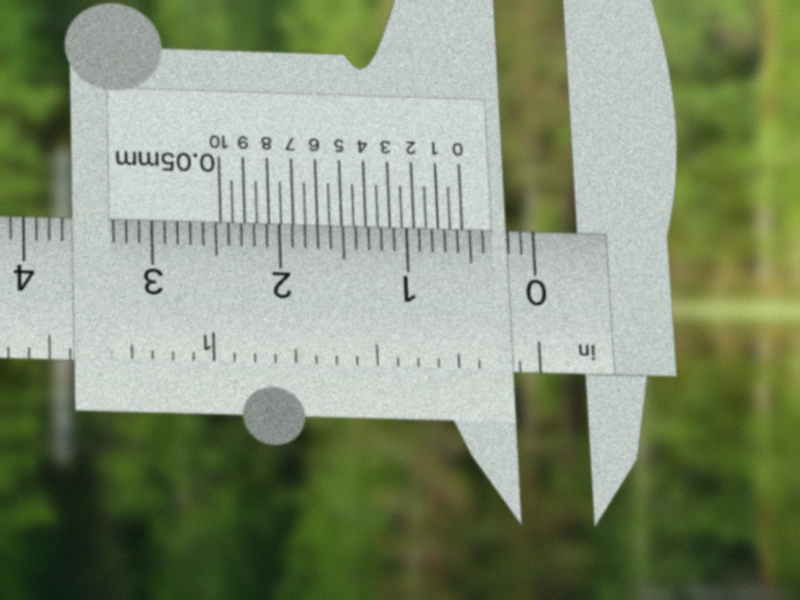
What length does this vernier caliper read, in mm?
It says 5.6 mm
